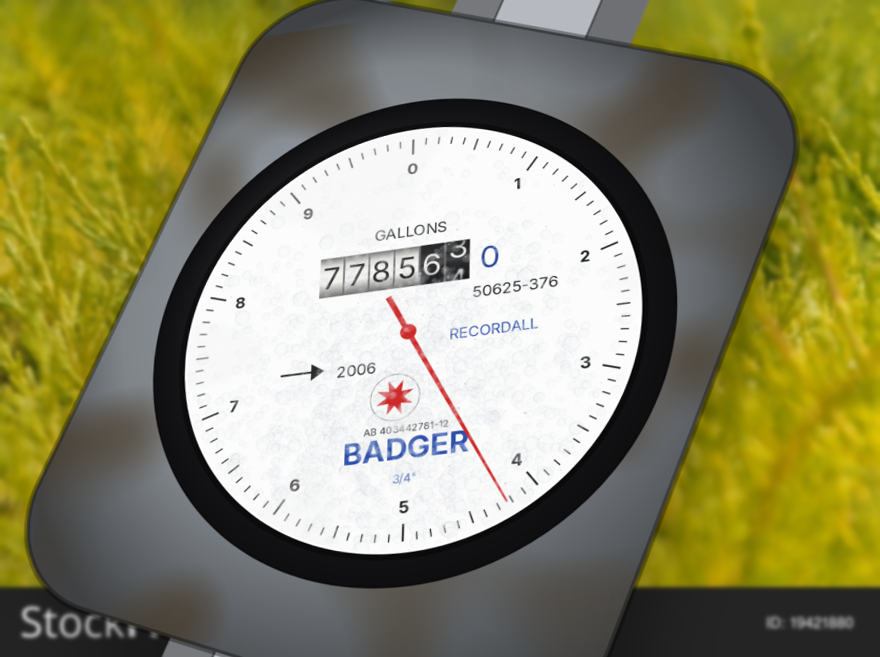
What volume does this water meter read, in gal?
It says 7785634.2 gal
